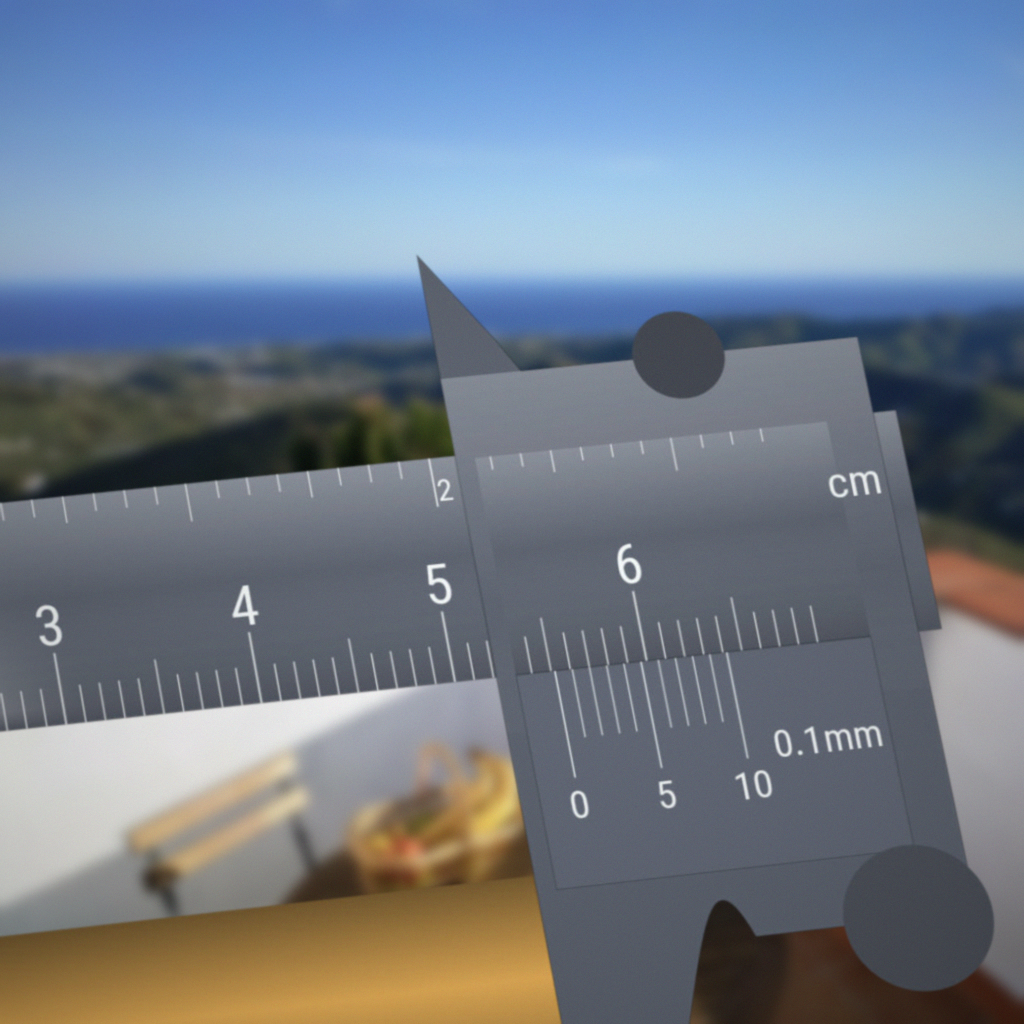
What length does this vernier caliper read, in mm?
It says 55.2 mm
